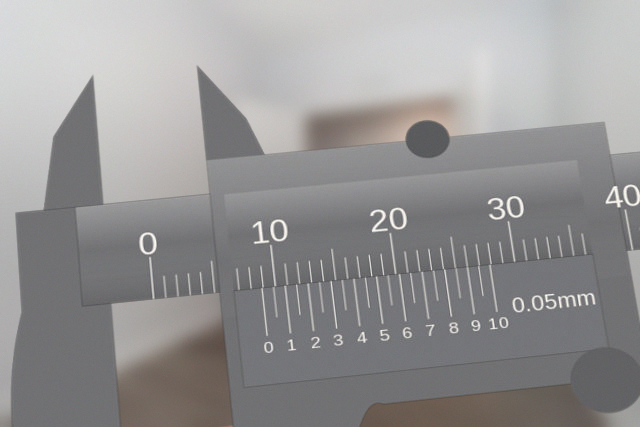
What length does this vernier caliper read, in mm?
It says 8.9 mm
